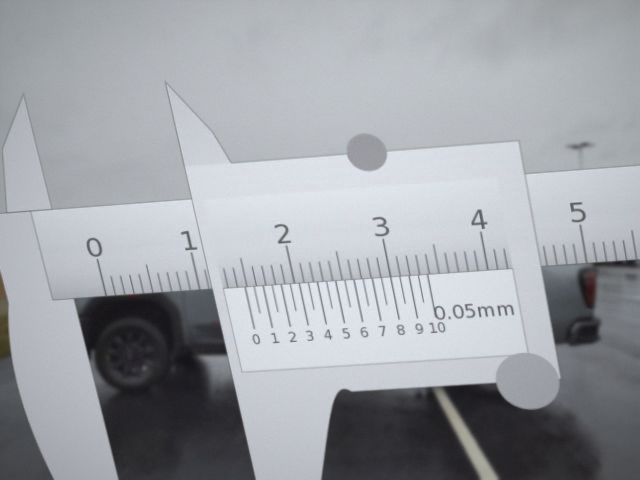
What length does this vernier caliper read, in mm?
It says 14.8 mm
